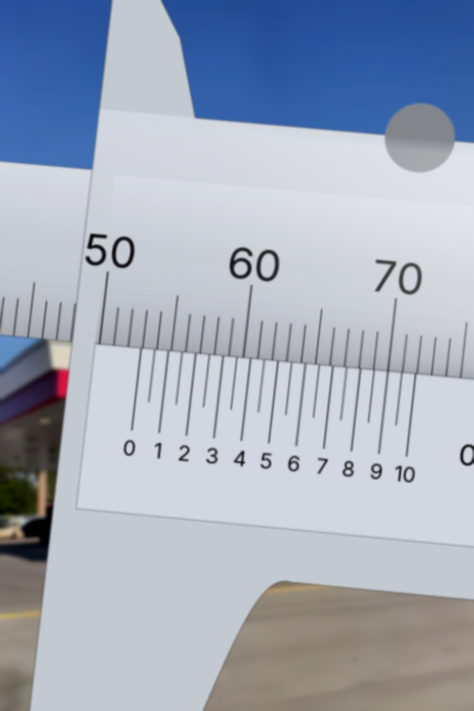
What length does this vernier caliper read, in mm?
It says 52.9 mm
